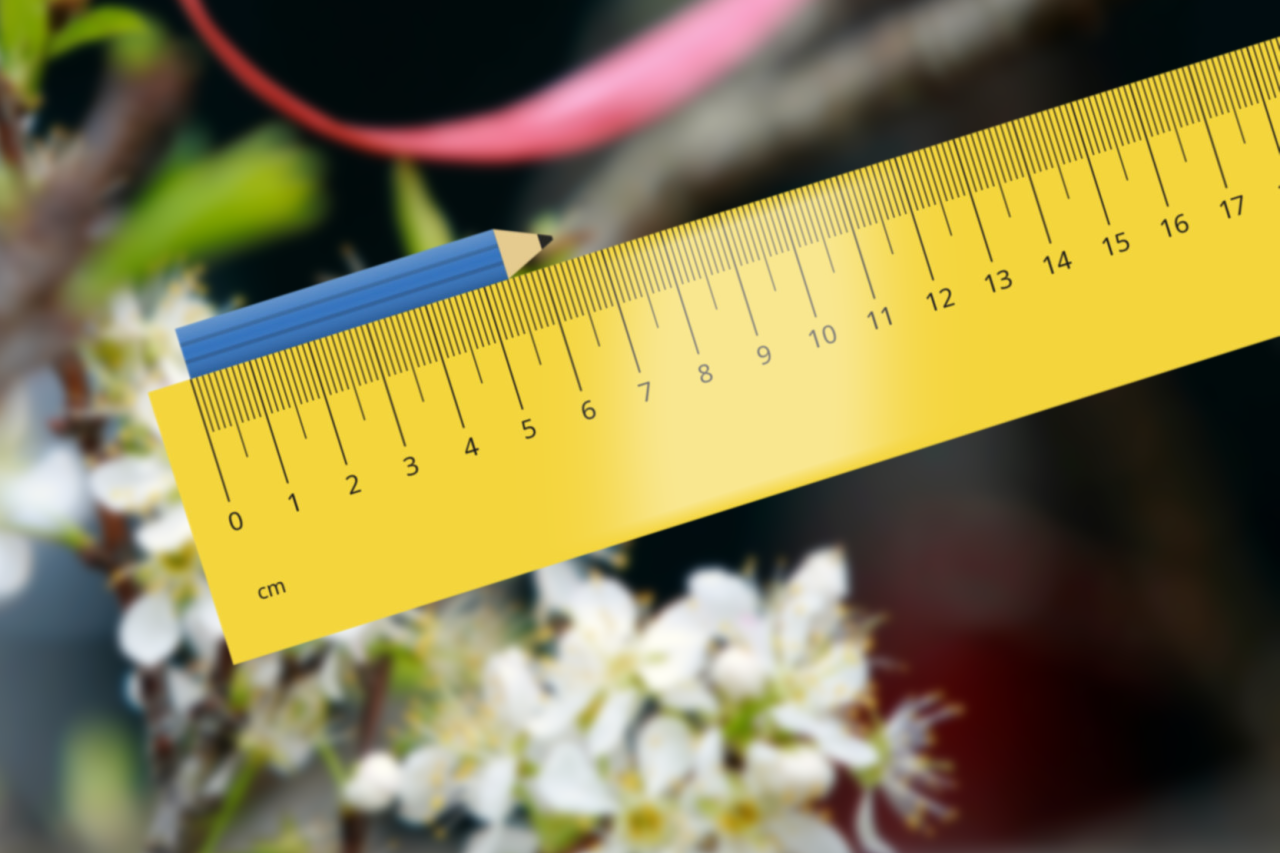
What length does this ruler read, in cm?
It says 6.3 cm
